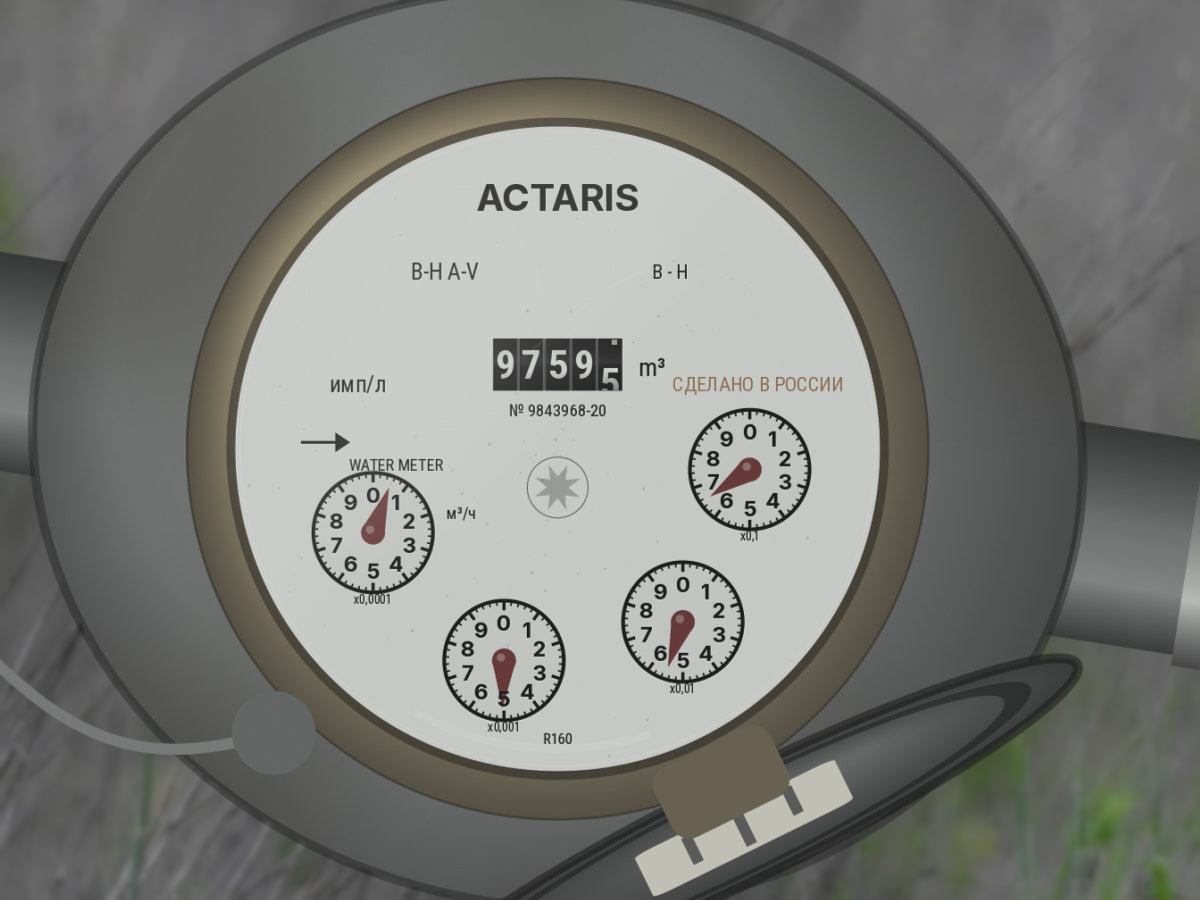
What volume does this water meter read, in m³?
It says 97594.6550 m³
